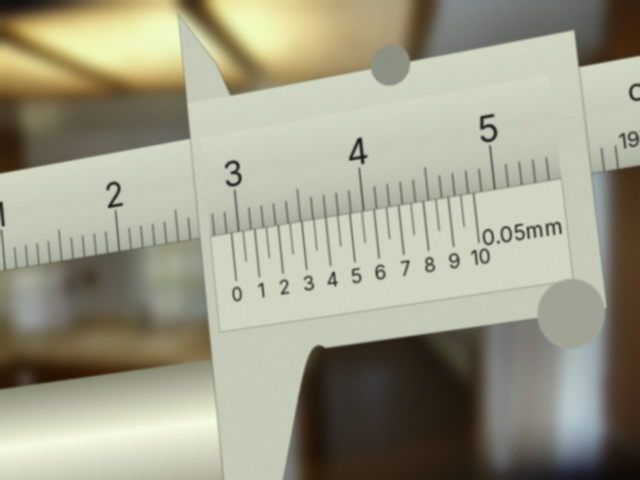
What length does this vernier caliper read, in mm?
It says 29.4 mm
